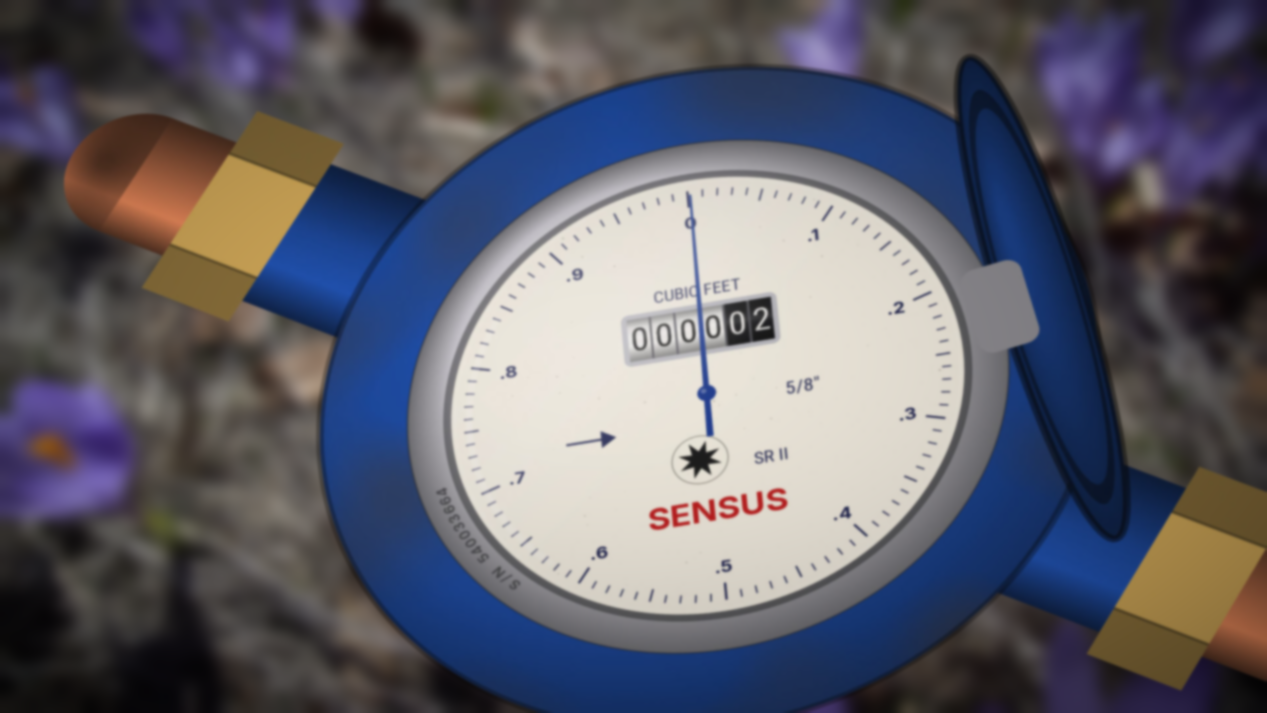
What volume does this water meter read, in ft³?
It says 2.00 ft³
